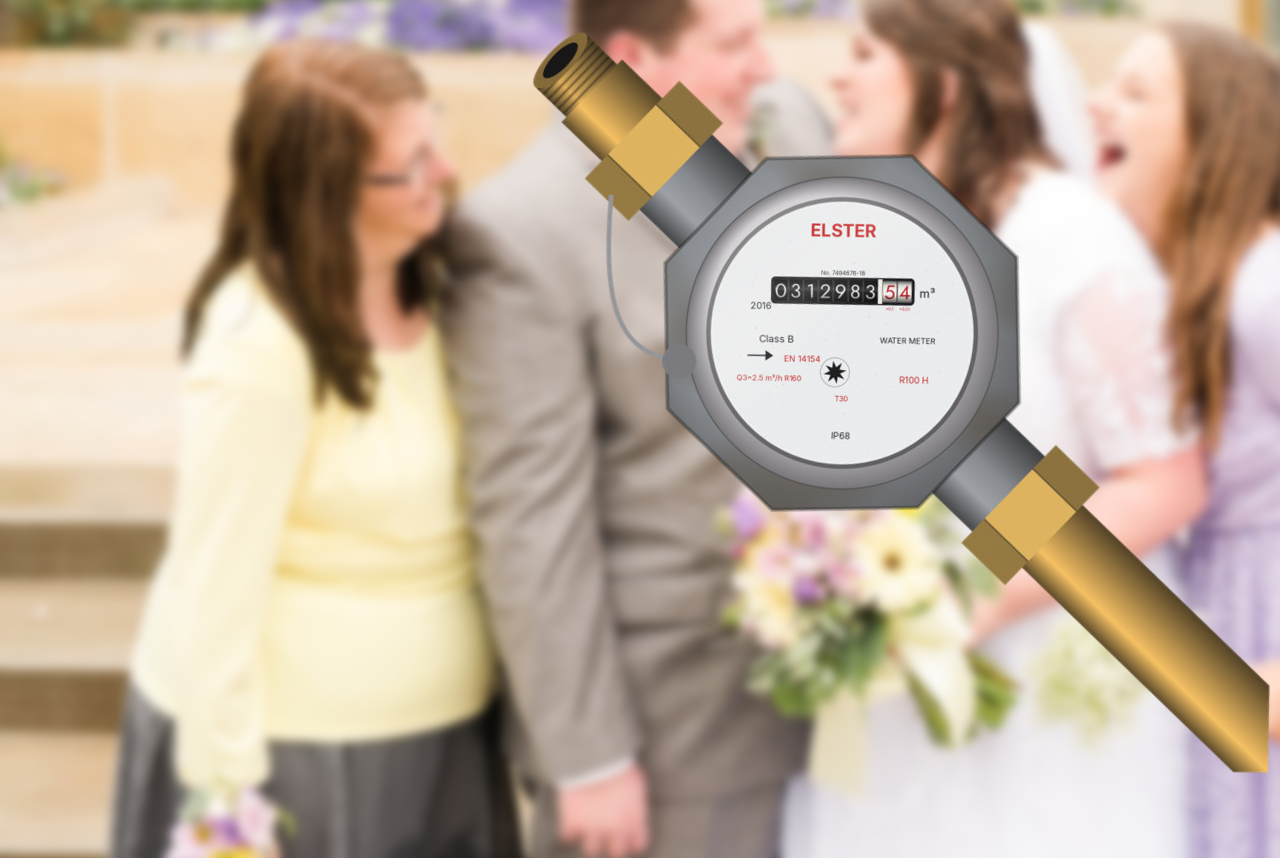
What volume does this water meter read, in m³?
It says 312983.54 m³
